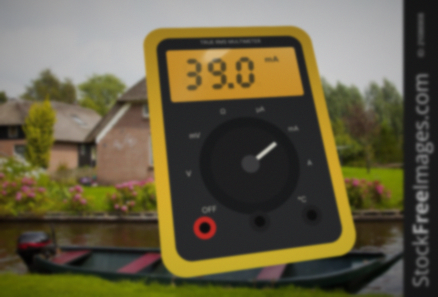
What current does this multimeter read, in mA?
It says 39.0 mA
